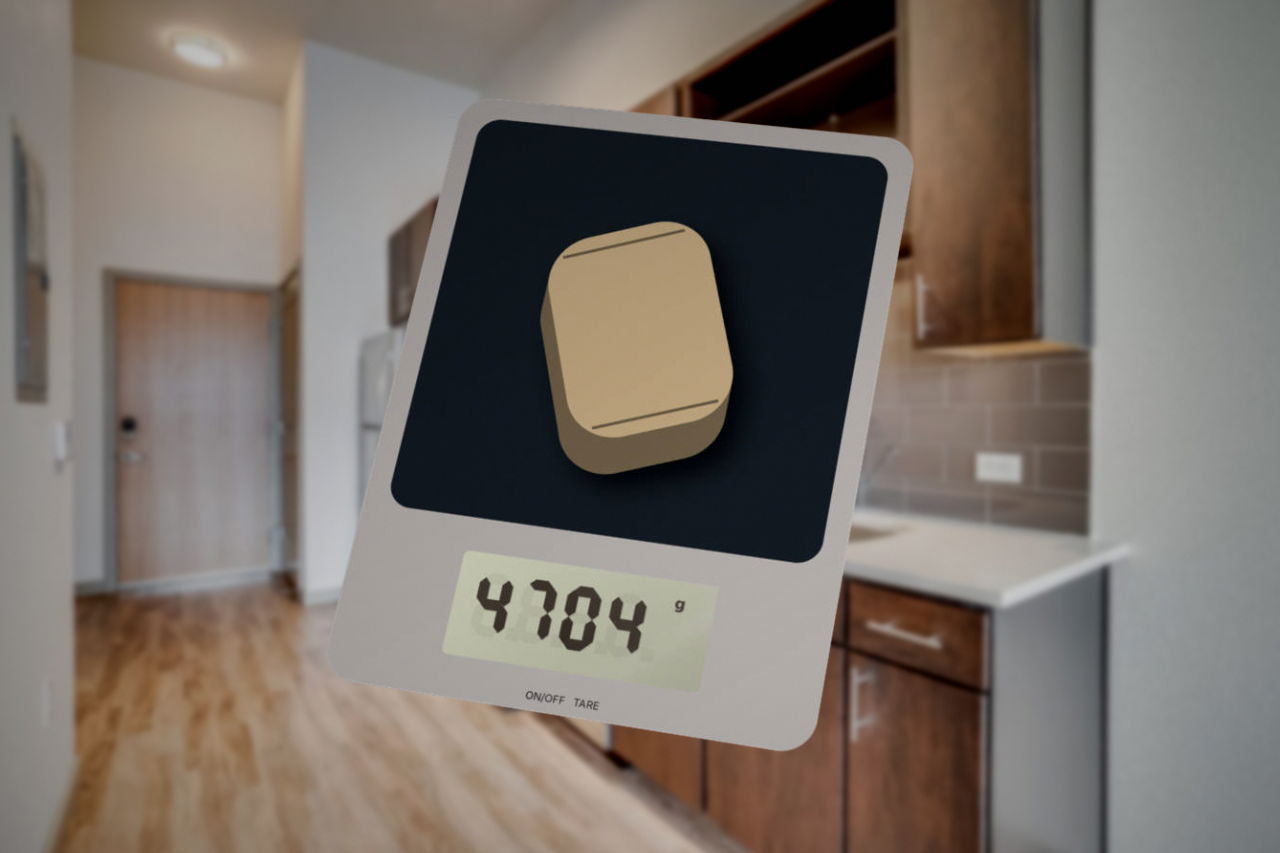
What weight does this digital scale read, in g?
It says 4704 g
